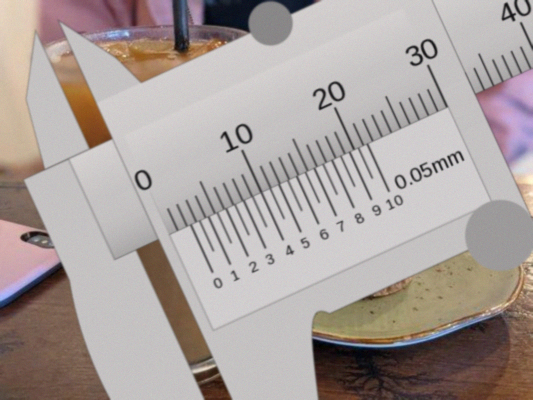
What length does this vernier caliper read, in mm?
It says 2.4 mm
